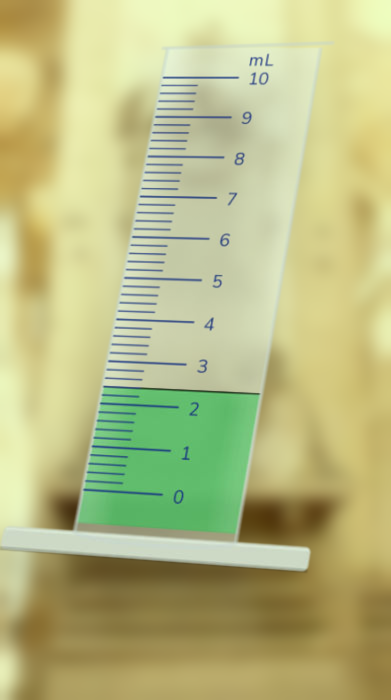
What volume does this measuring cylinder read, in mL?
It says 2.4 mL
